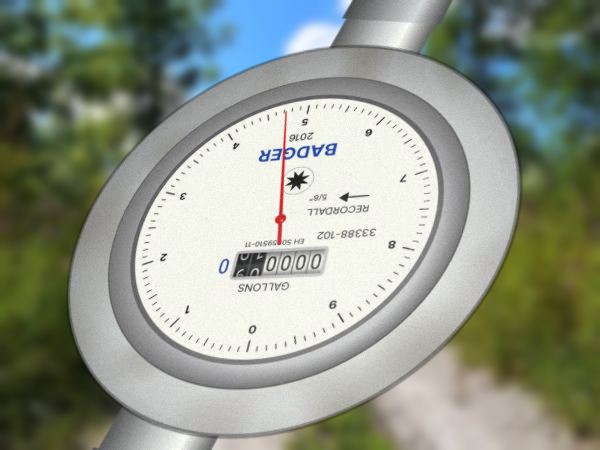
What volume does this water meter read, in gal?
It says 94.7 gal
